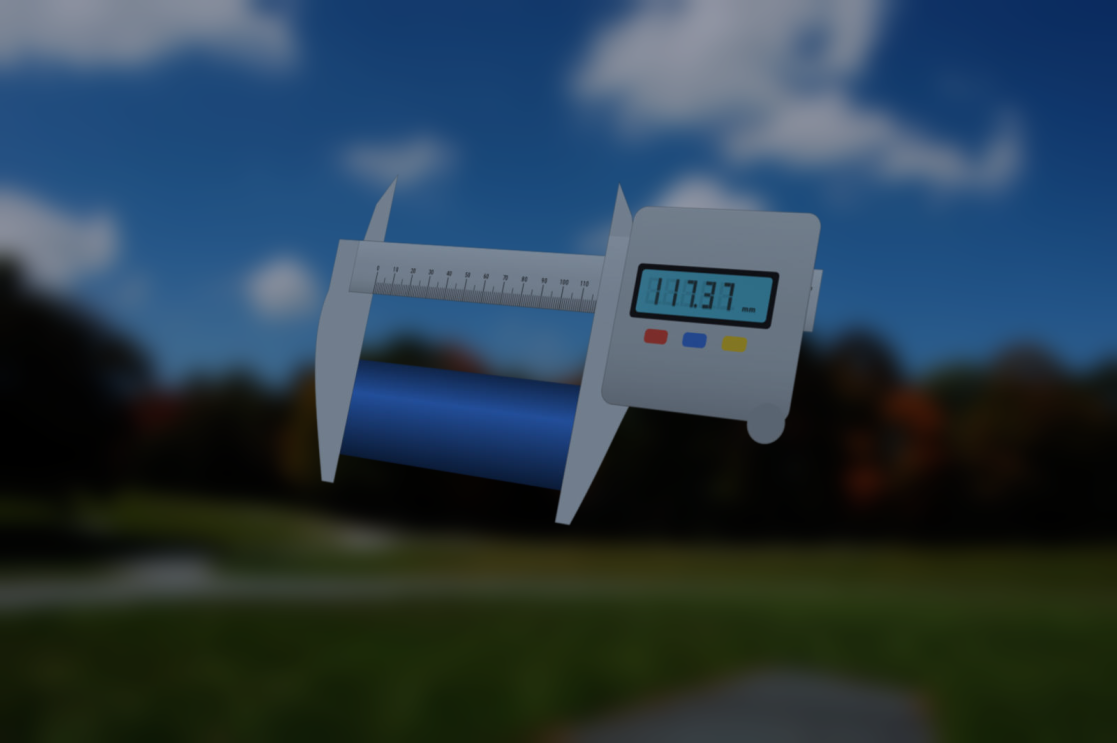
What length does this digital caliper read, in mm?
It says 117.37 mm
